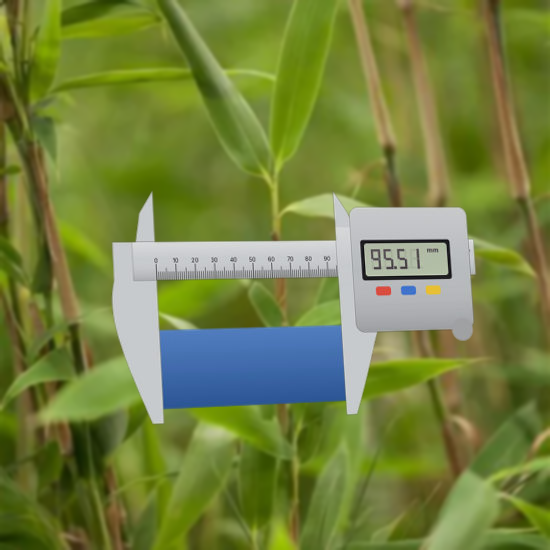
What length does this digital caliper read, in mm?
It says 95.51 mm
